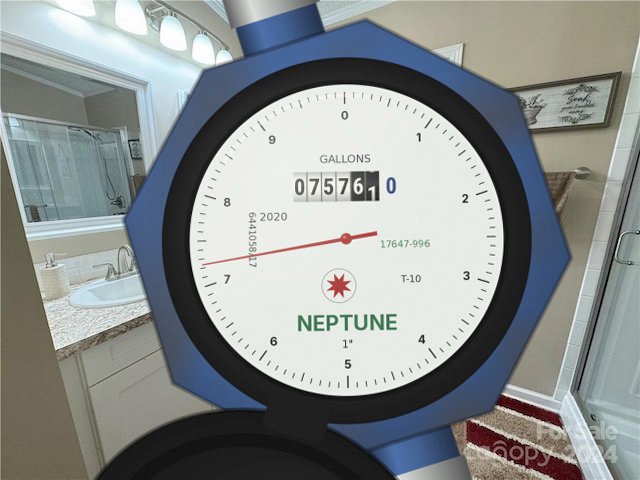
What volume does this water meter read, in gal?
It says 757607.2 gal
